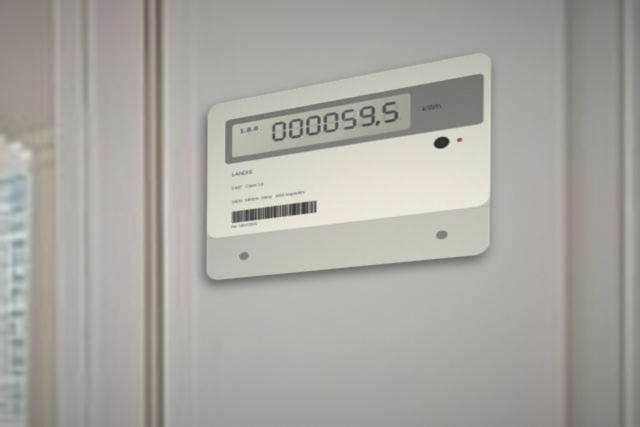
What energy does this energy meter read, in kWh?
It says 59.5 kWh
